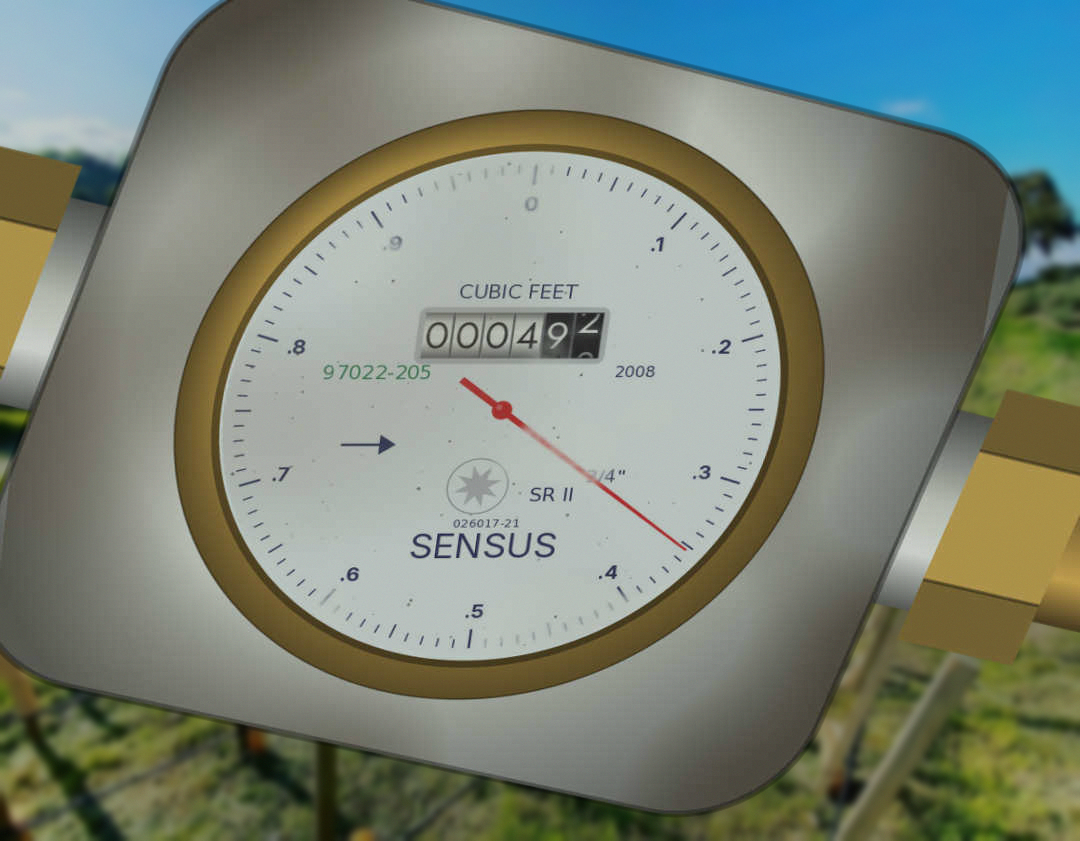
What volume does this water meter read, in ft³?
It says 492.35 ft³
